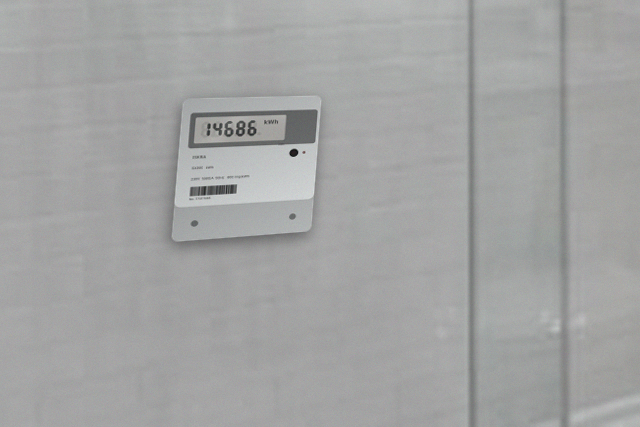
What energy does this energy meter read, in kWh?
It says 14686 kWh
